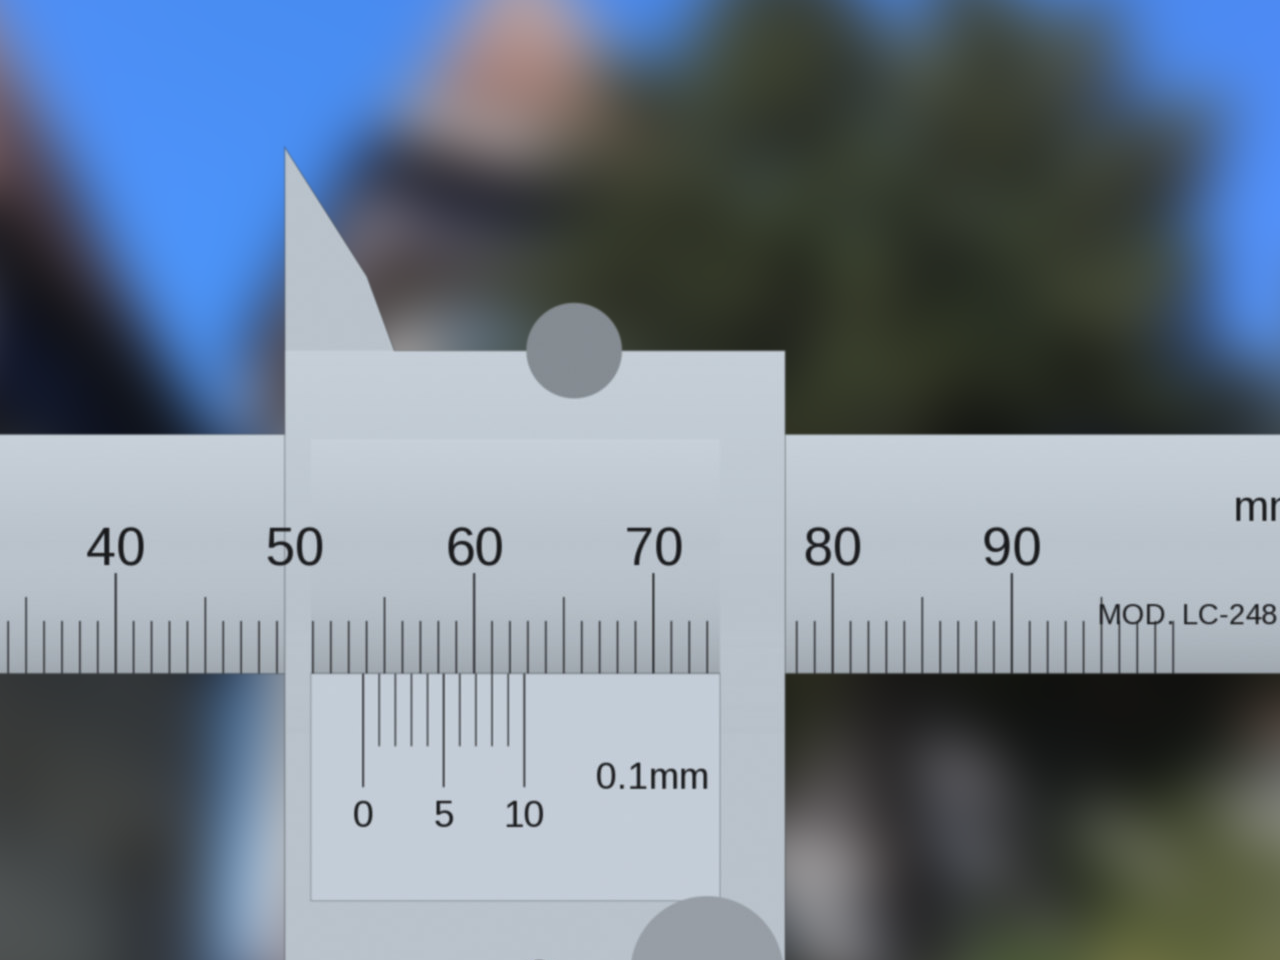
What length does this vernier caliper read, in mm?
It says 53.8 mm
